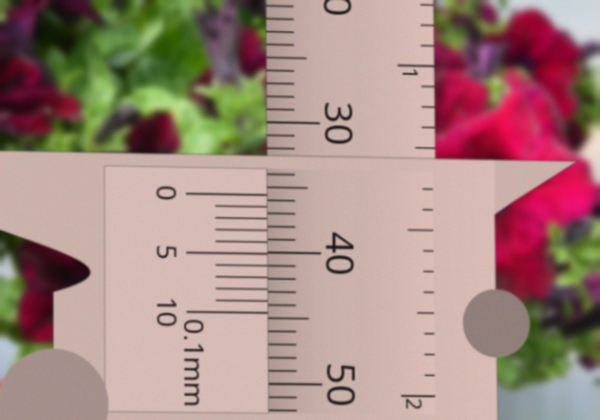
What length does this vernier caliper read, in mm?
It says 35.6 mm
